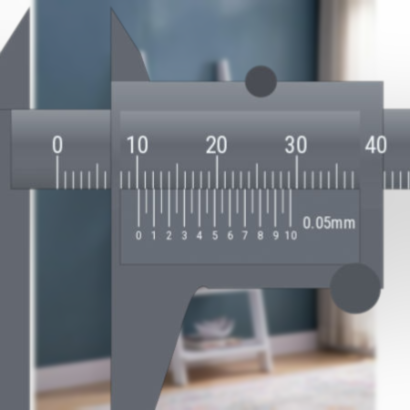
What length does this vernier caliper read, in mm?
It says 10.2 mm
